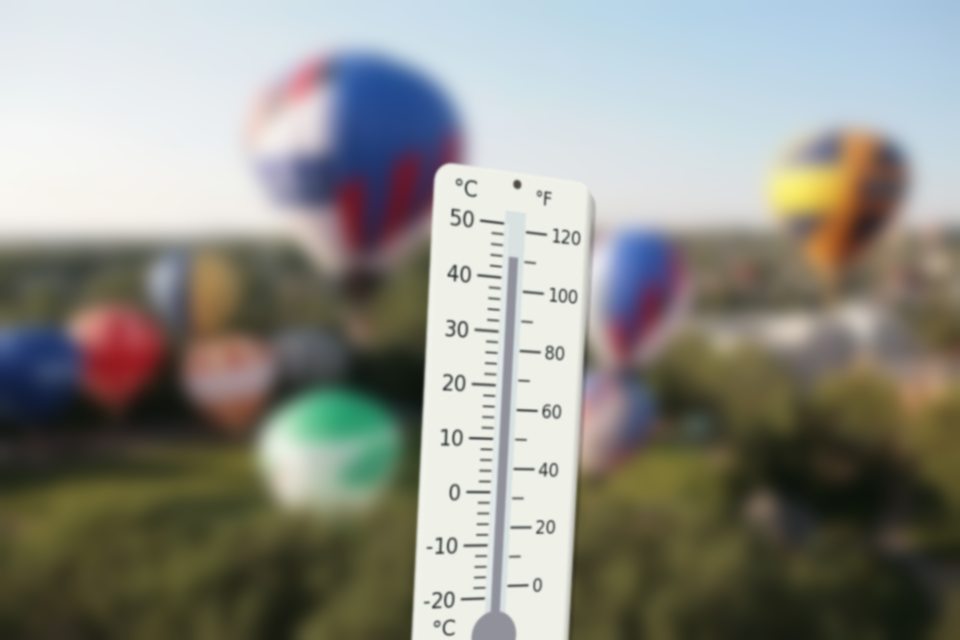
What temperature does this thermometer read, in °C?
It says 44 °C
